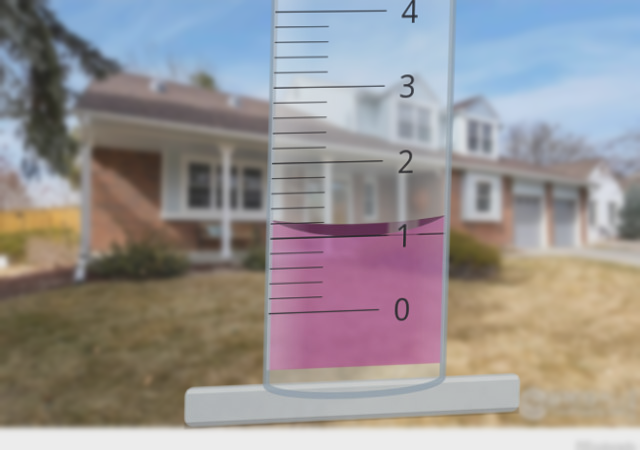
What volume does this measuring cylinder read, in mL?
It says 1 mL
